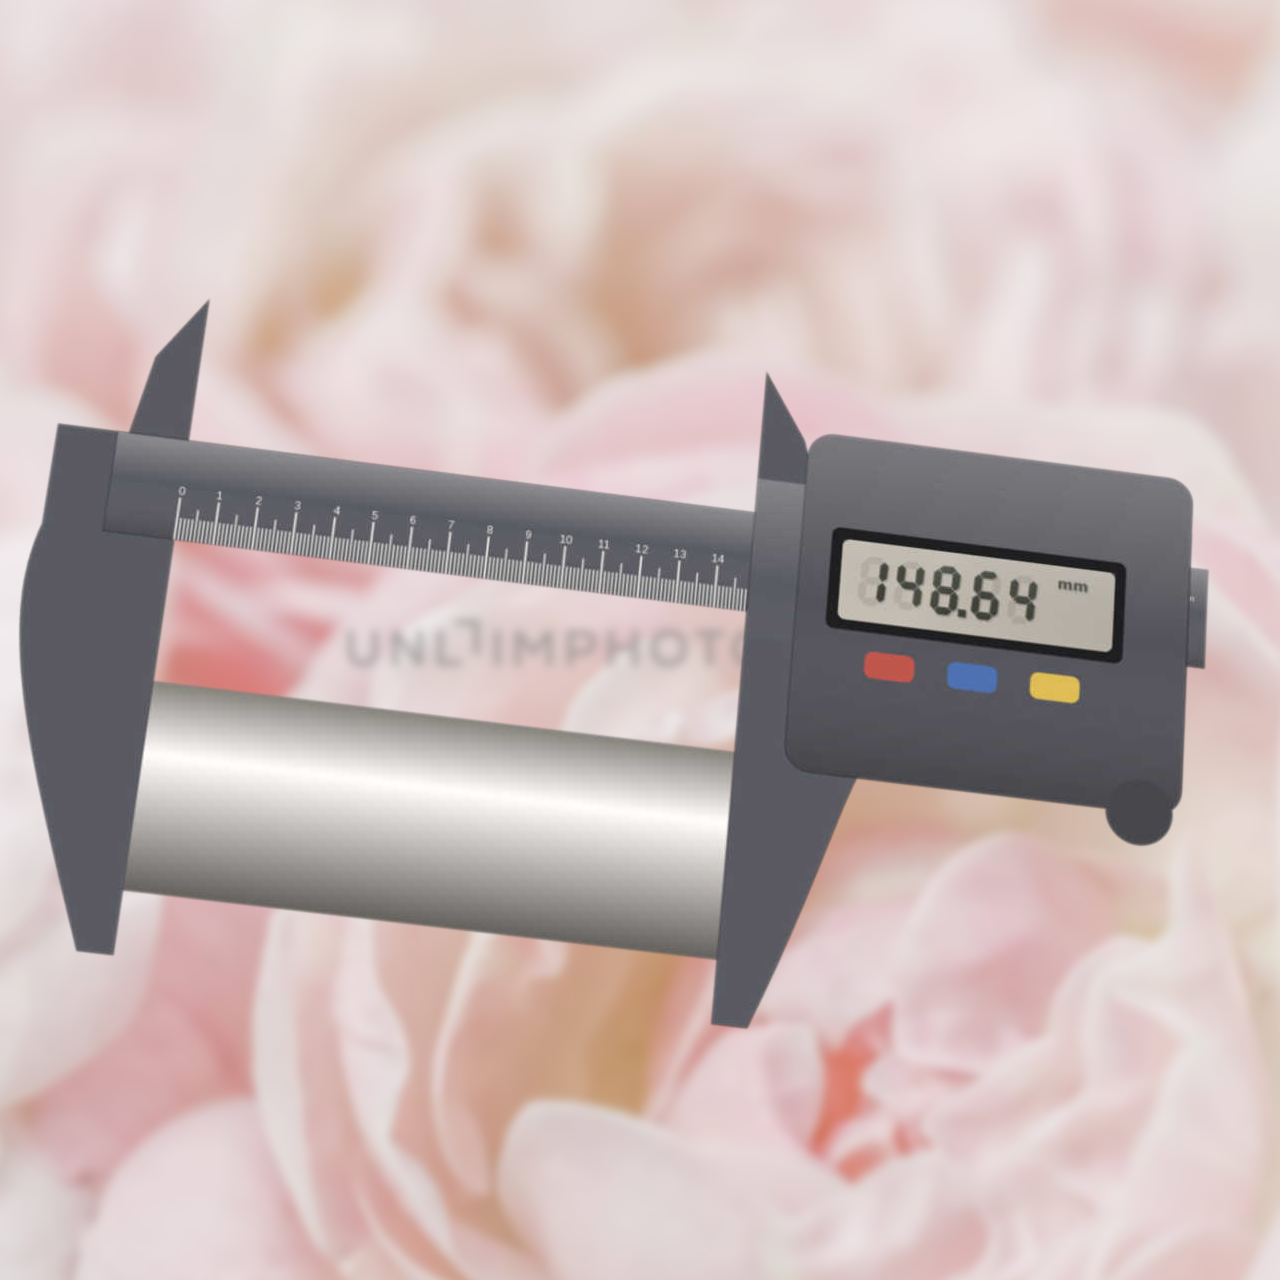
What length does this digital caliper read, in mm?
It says 148.64 mm
